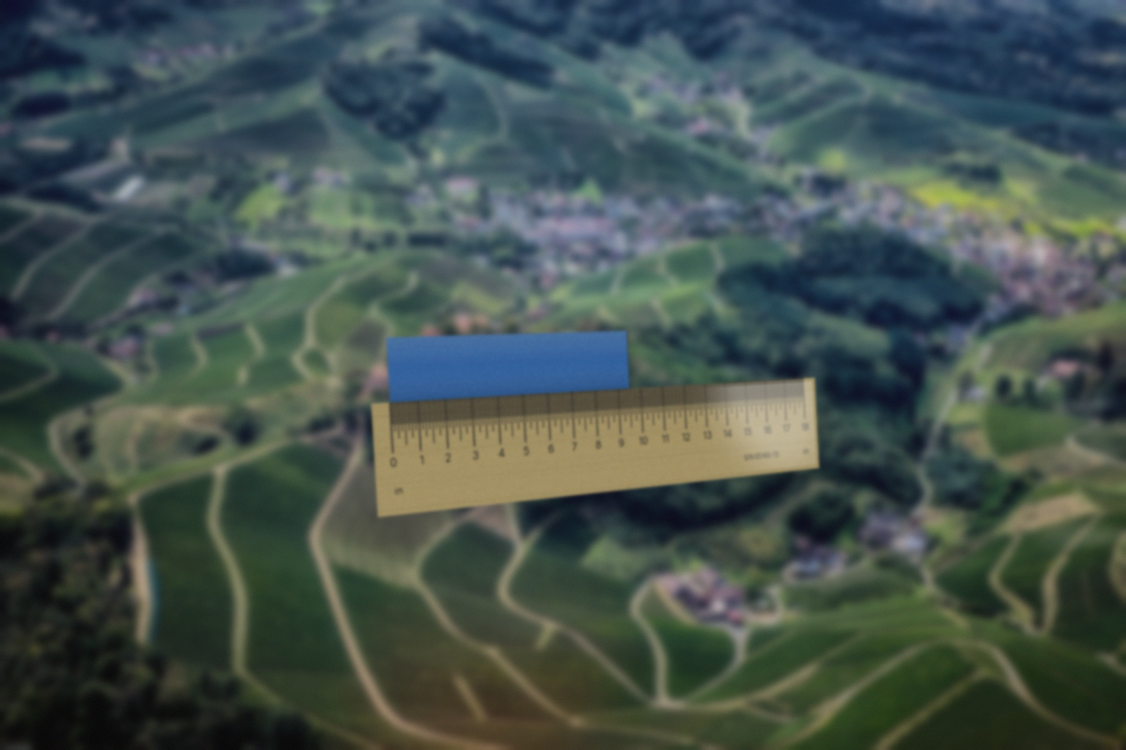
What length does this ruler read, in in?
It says 9.5 in
